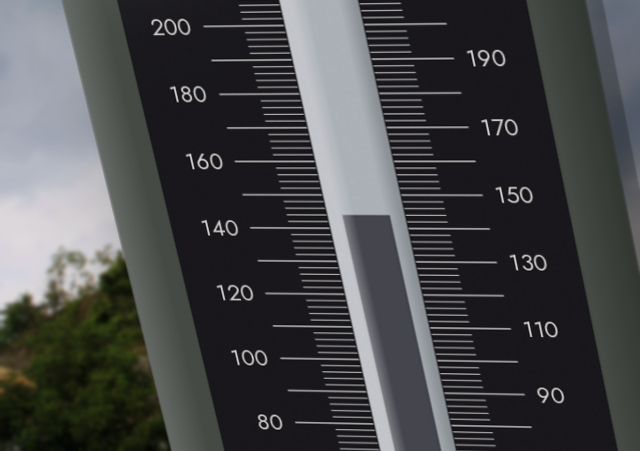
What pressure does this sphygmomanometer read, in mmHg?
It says 144 mmHg
